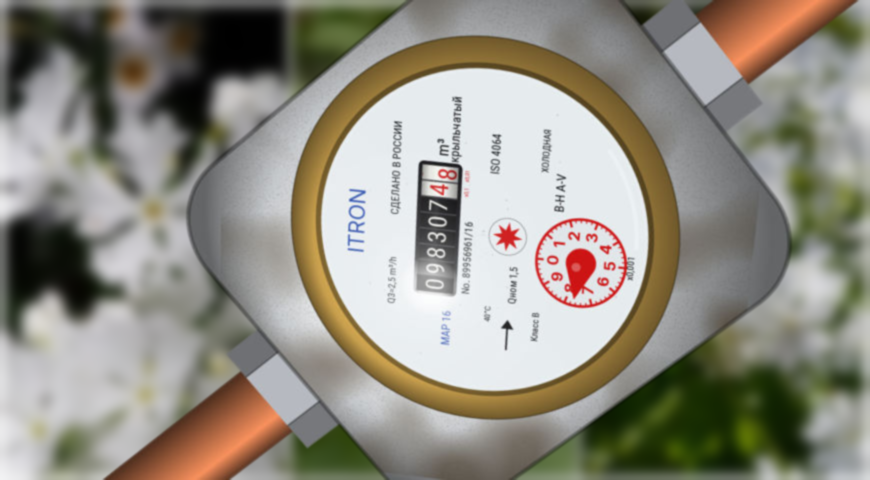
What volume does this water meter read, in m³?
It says 98307.477 m³
